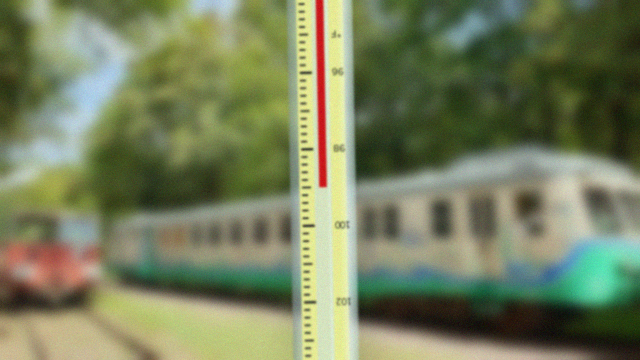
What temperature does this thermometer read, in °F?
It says 99 °F
